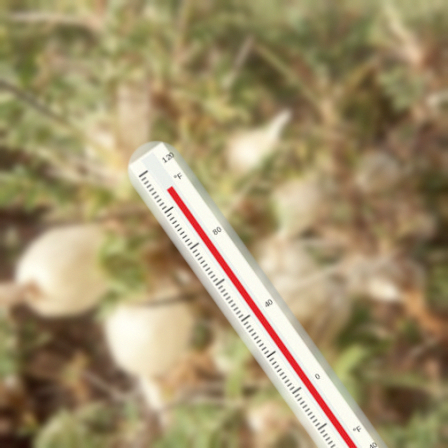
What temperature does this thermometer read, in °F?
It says 108 °F
